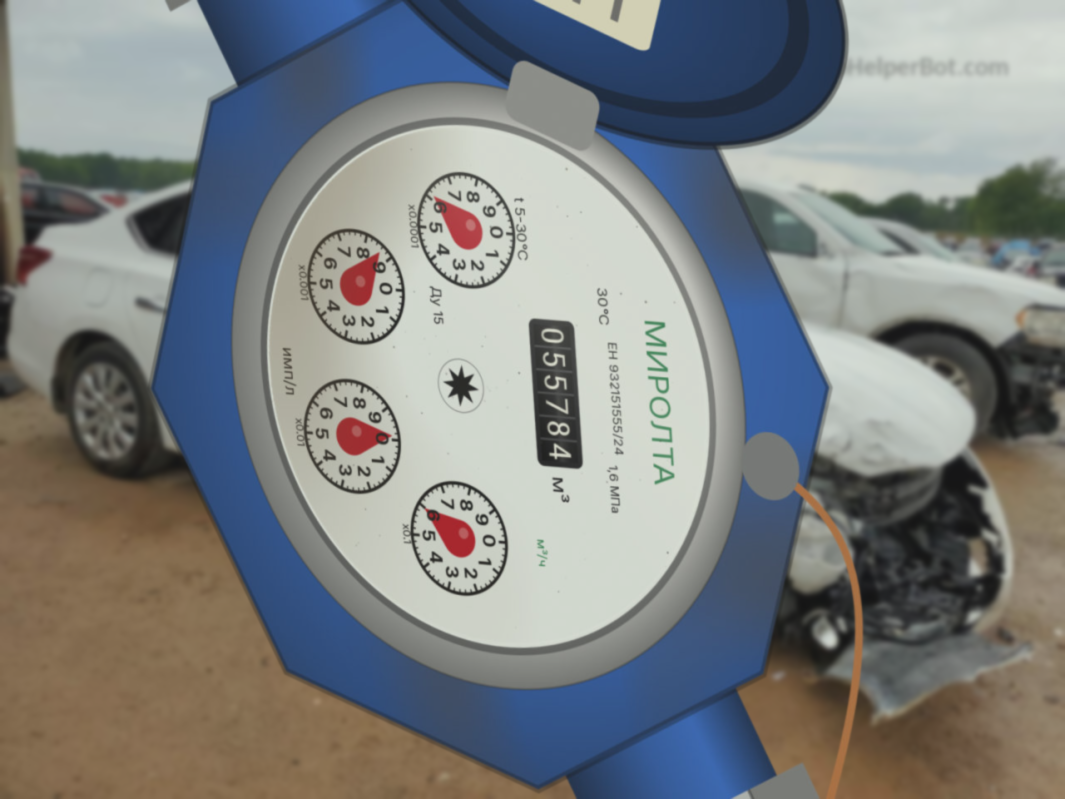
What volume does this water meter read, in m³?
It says 55784.5986 m³
